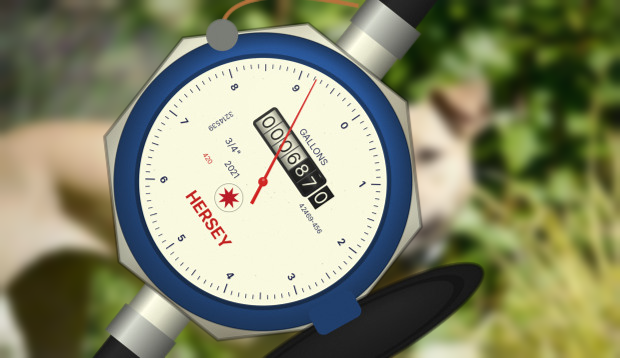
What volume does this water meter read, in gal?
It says 6869.2 gal
